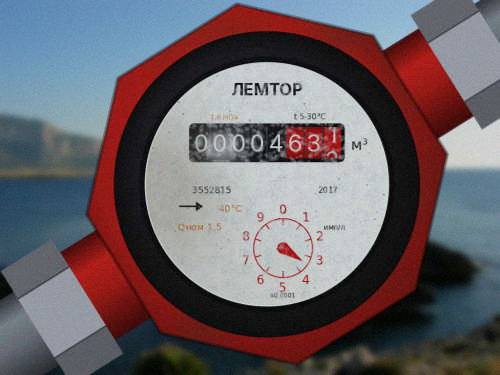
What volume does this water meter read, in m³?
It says 4.6313 m³
